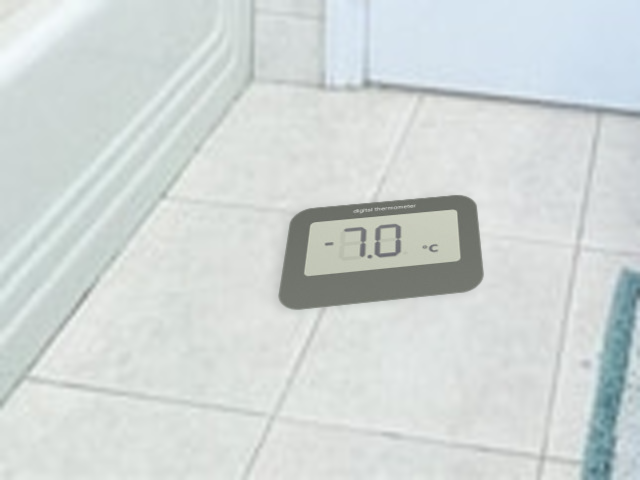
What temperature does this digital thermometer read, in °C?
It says -7.0 °C
